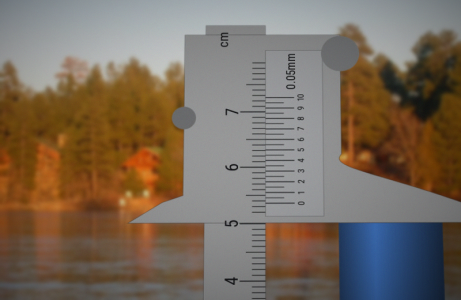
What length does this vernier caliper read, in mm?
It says 53.6 mm
